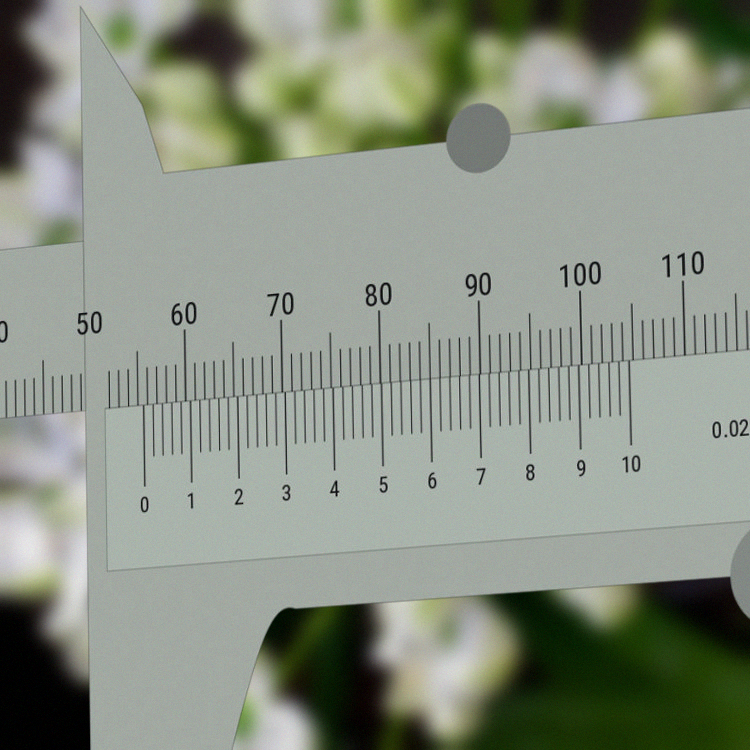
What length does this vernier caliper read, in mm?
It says 55.6 mm
